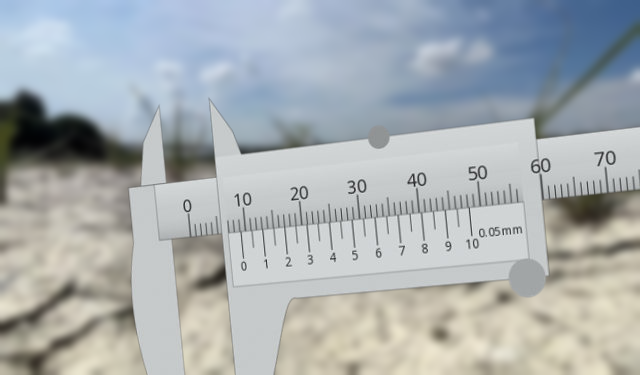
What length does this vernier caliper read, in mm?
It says 9.2 mm
